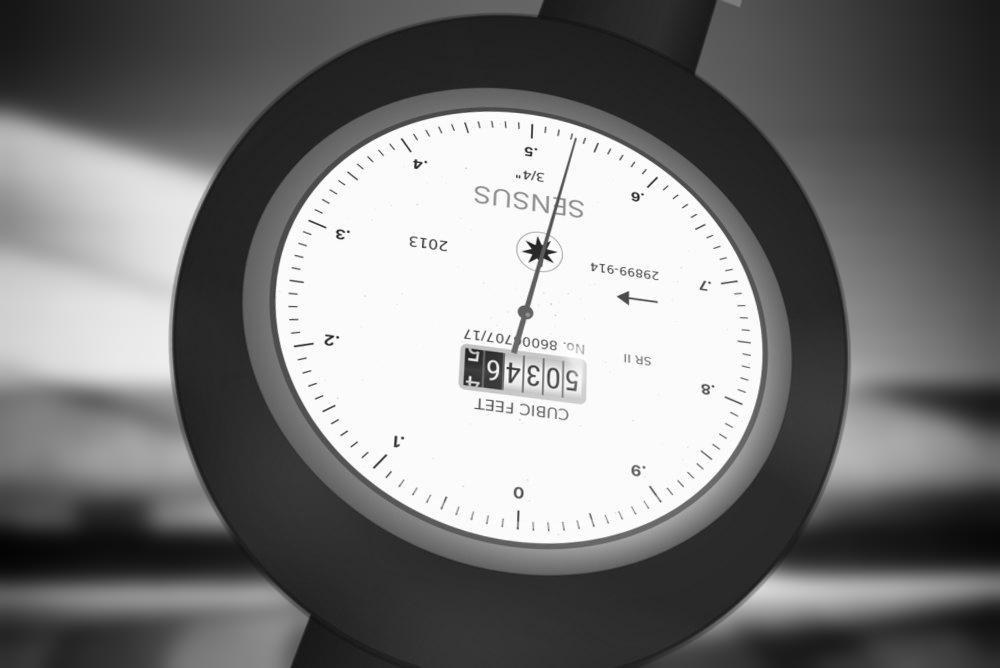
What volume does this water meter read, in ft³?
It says 503464.53 ft³
